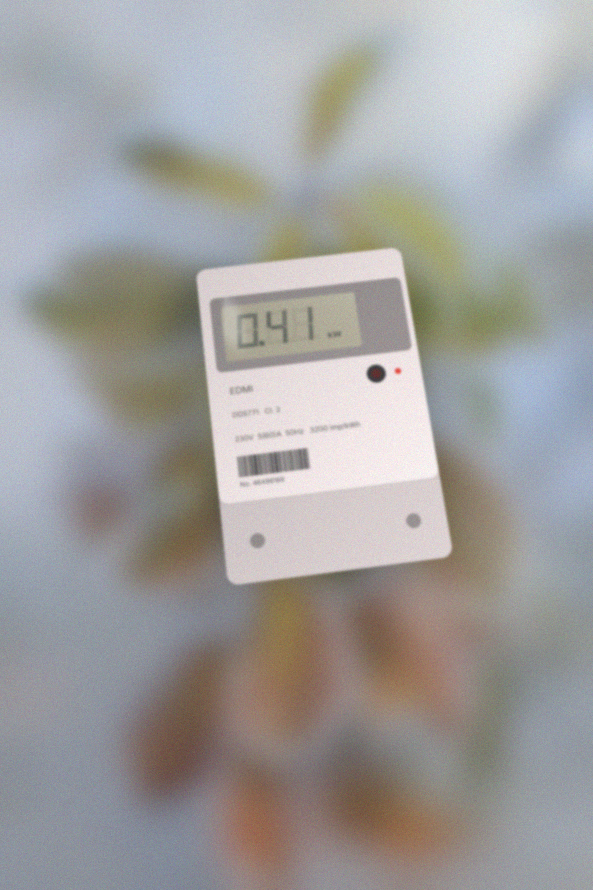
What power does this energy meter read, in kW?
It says 0.41 kW
